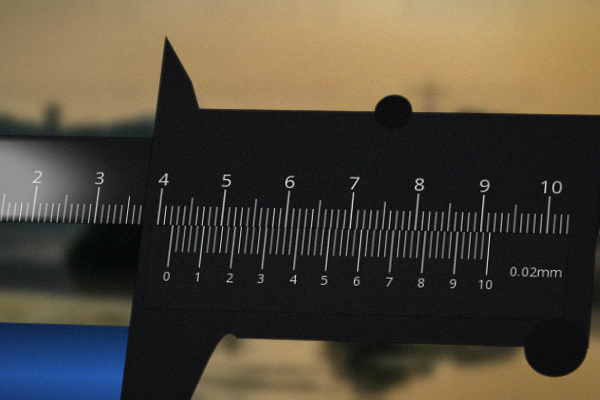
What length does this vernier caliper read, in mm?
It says 42.4 mm
